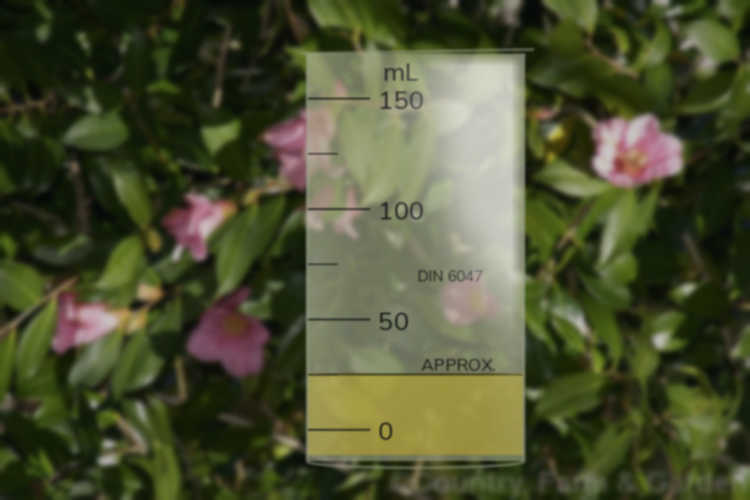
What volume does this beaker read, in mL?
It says 25 mL
